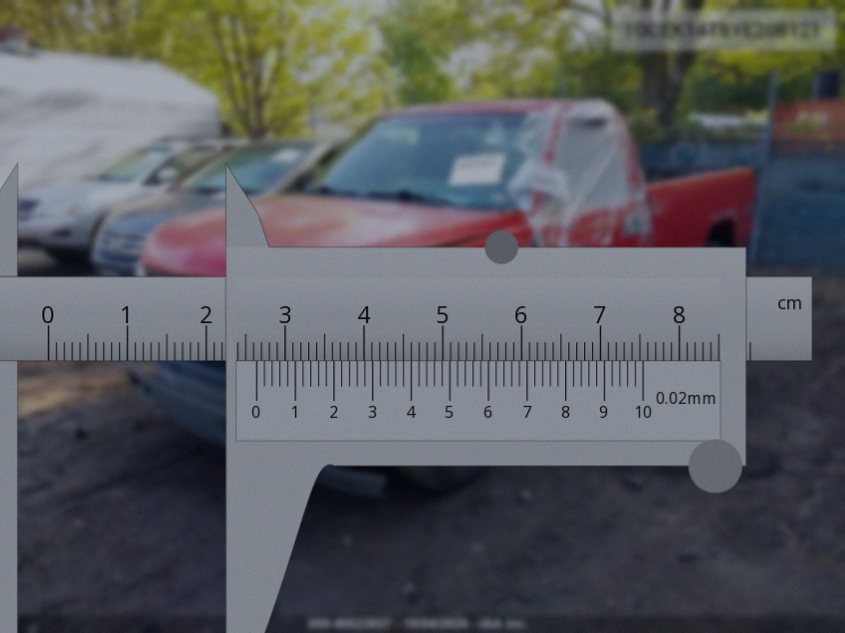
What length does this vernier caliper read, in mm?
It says 26.4 mm
